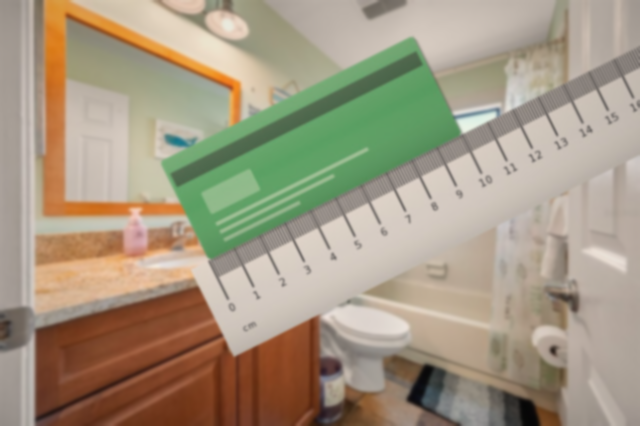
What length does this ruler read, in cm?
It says 10 cm
